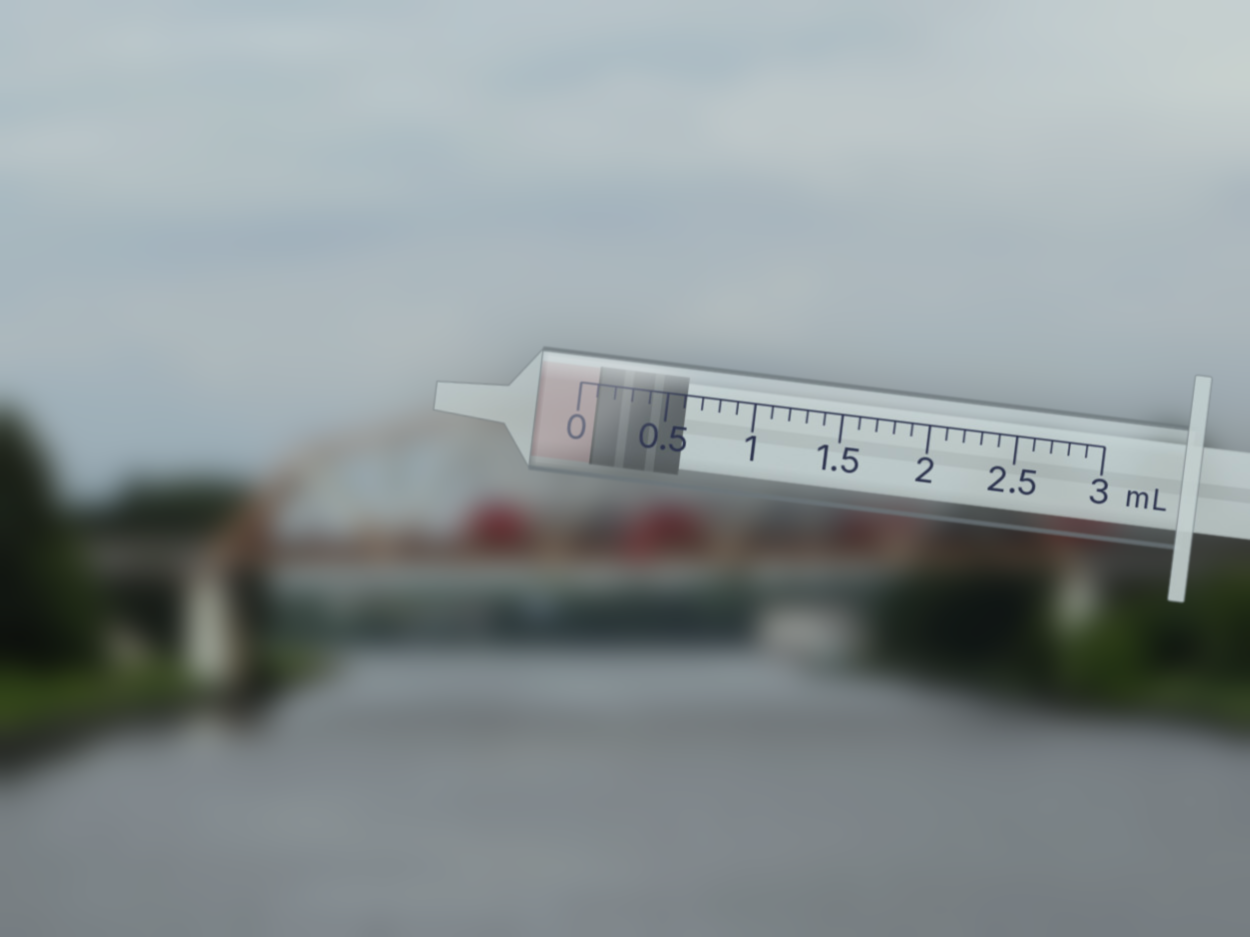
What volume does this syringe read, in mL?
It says 0.1 mL
